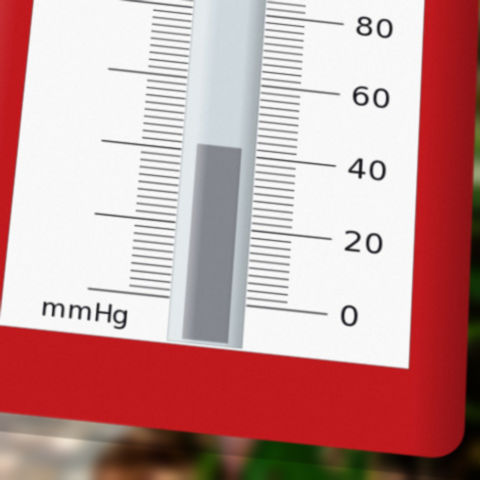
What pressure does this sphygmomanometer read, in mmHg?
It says 42 mmHg
